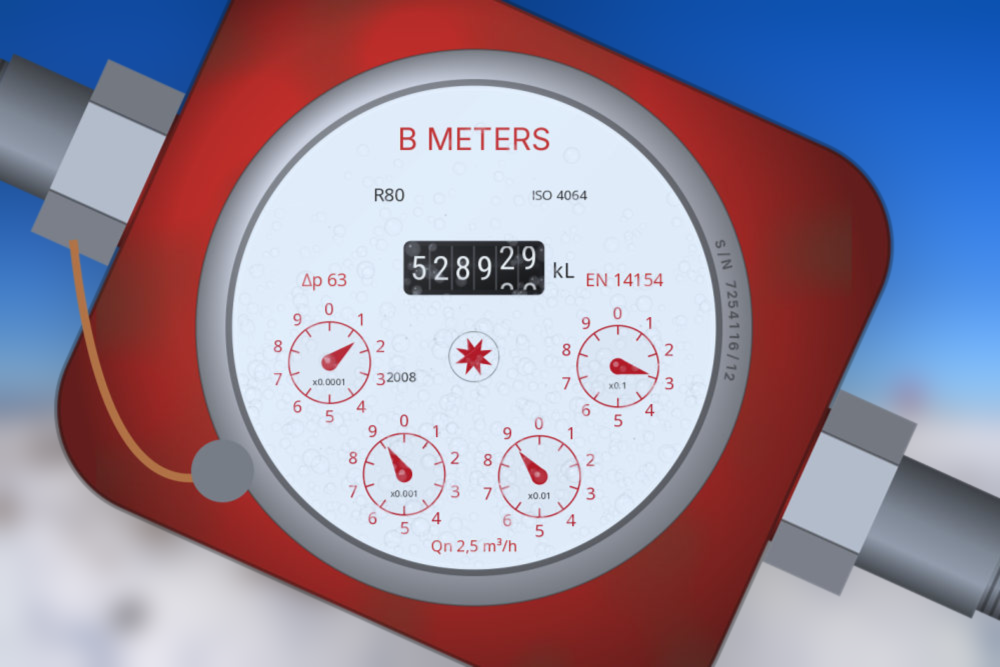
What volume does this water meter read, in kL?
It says 528929.2891 kL
